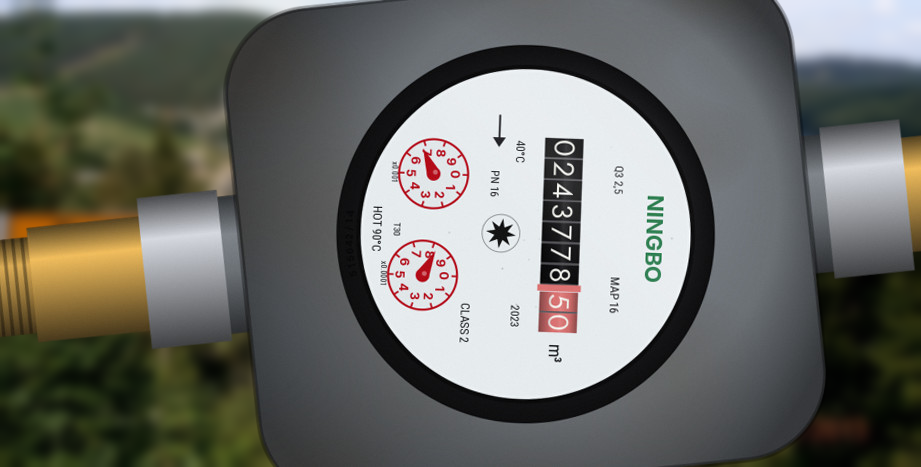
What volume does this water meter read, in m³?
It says 243778.5068 m³
